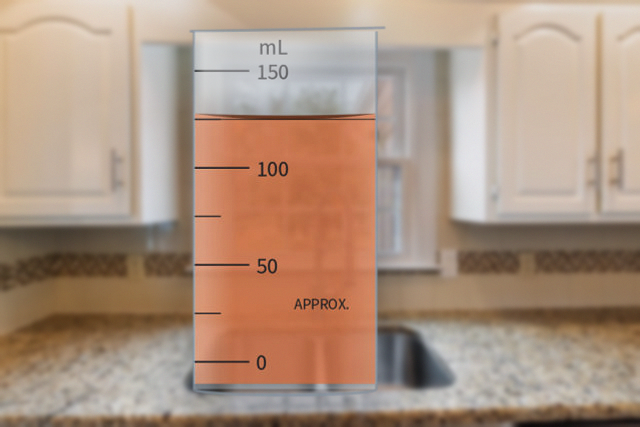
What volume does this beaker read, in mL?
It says 125 mL
